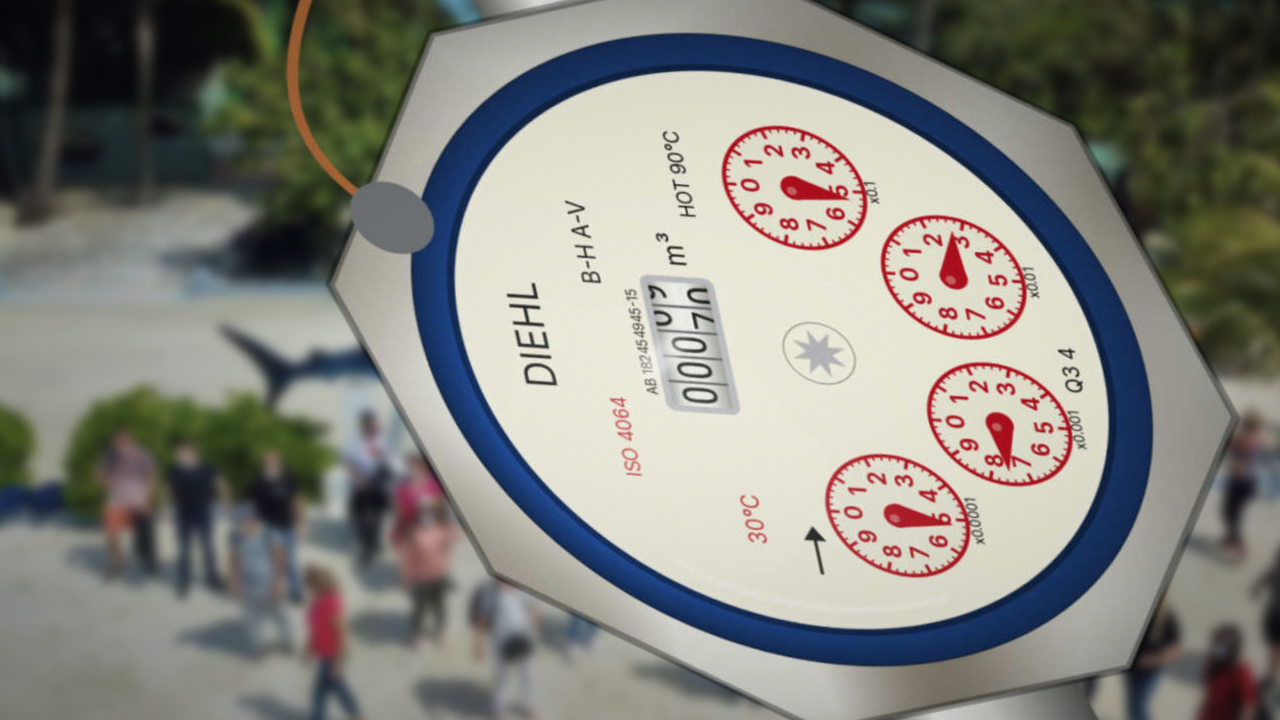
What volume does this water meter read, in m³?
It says 69.5275 m³
